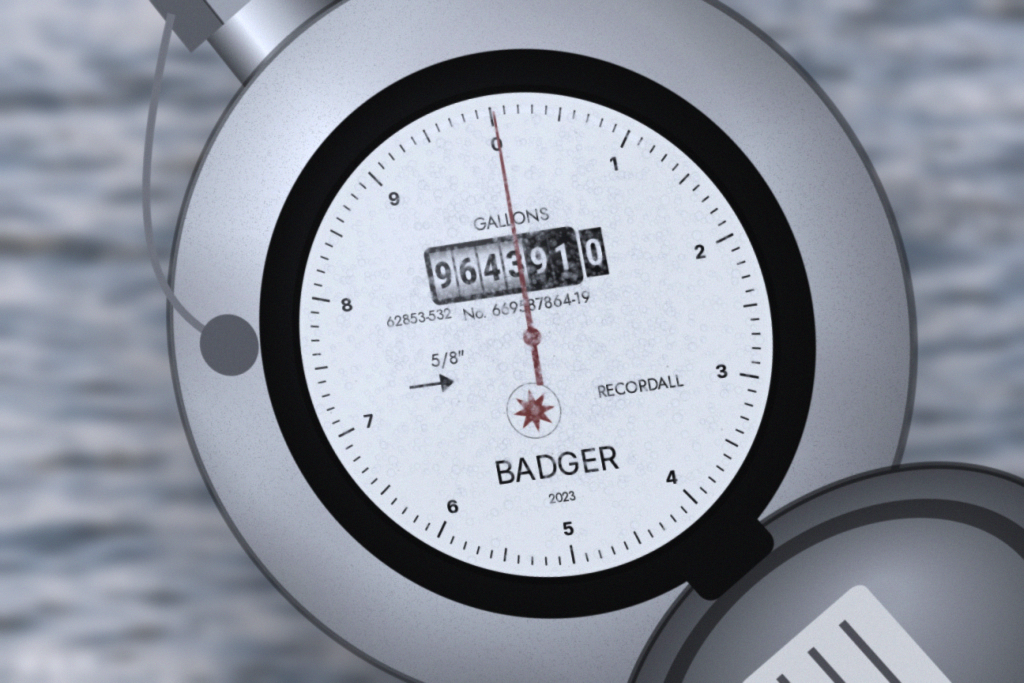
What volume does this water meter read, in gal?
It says 9643910.0 gal
